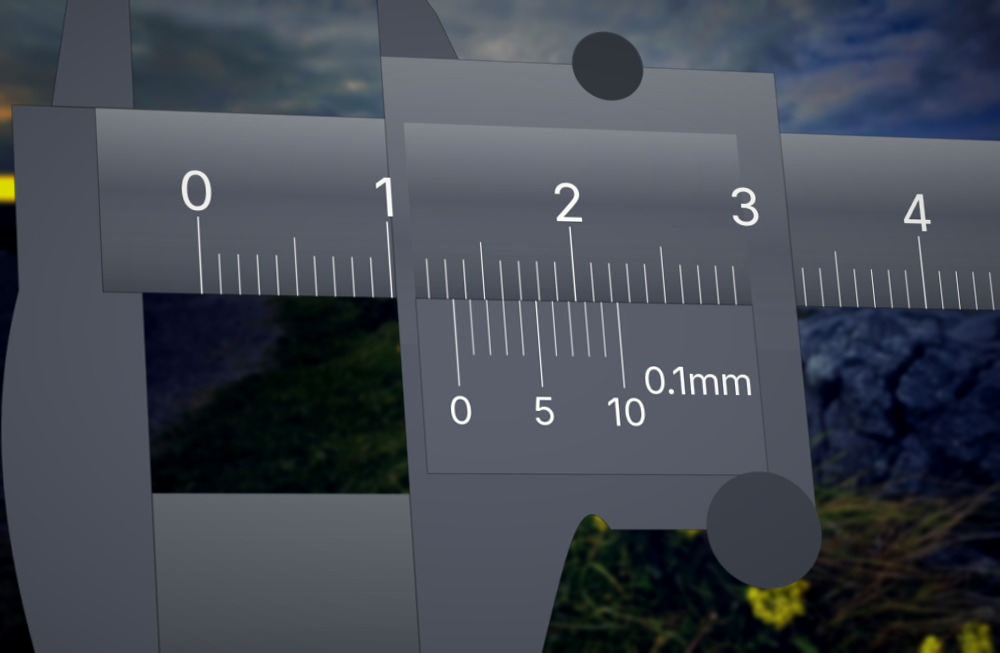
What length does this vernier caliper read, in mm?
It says 13.3 mm
